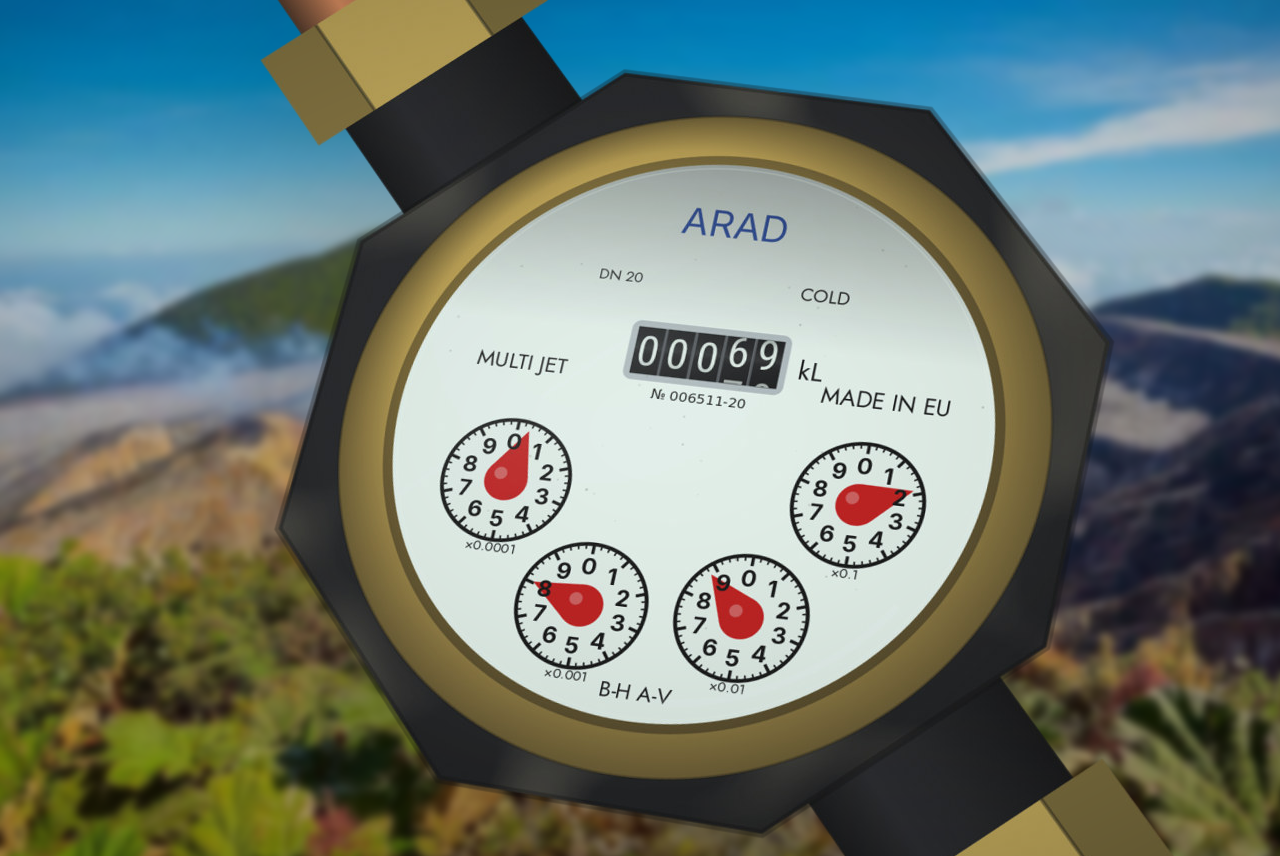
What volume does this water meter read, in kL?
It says 69.1880 kL
